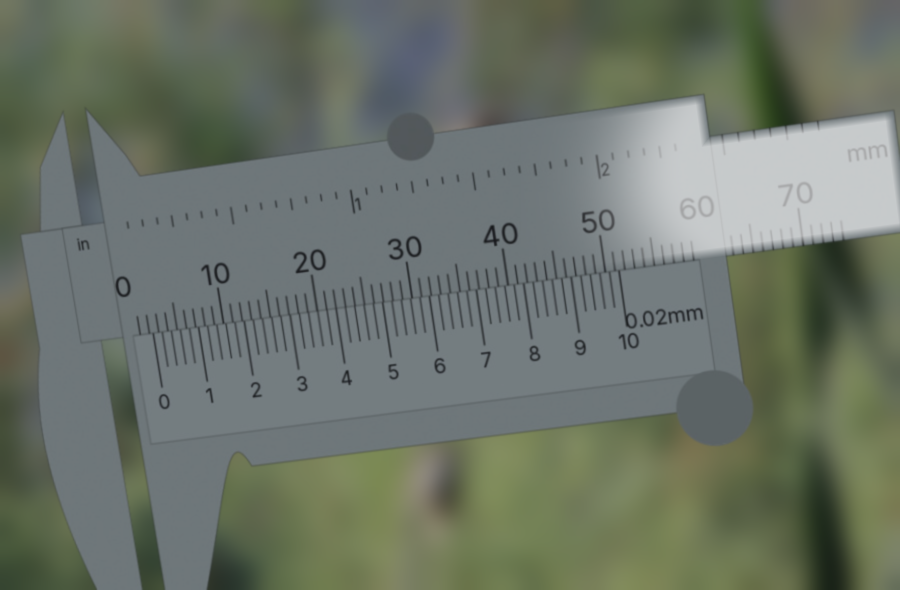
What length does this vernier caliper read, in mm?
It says 2.4 mm
